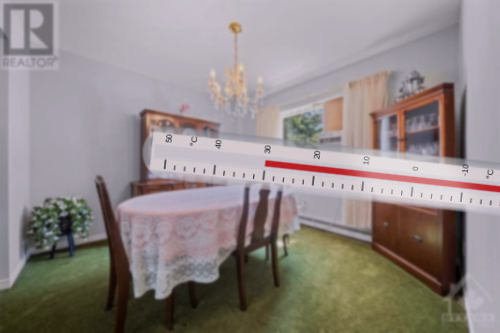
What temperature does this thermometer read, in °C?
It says 30 °C
